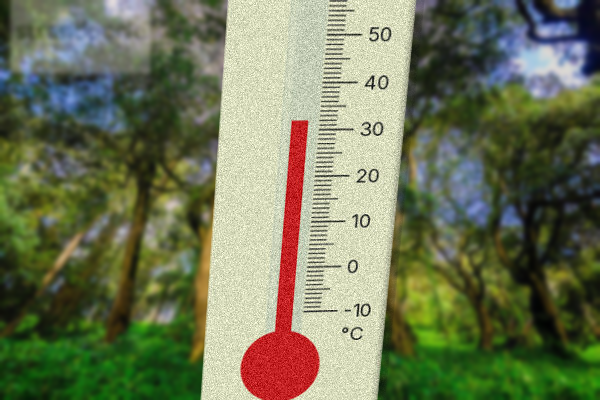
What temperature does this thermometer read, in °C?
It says 32 °C
